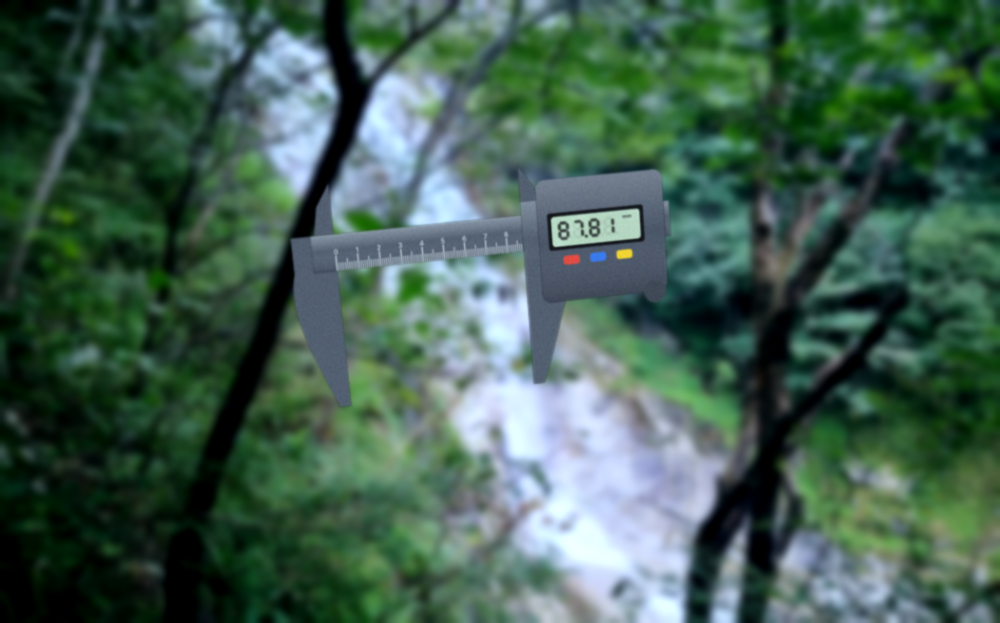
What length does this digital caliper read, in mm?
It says 87.81 mm
